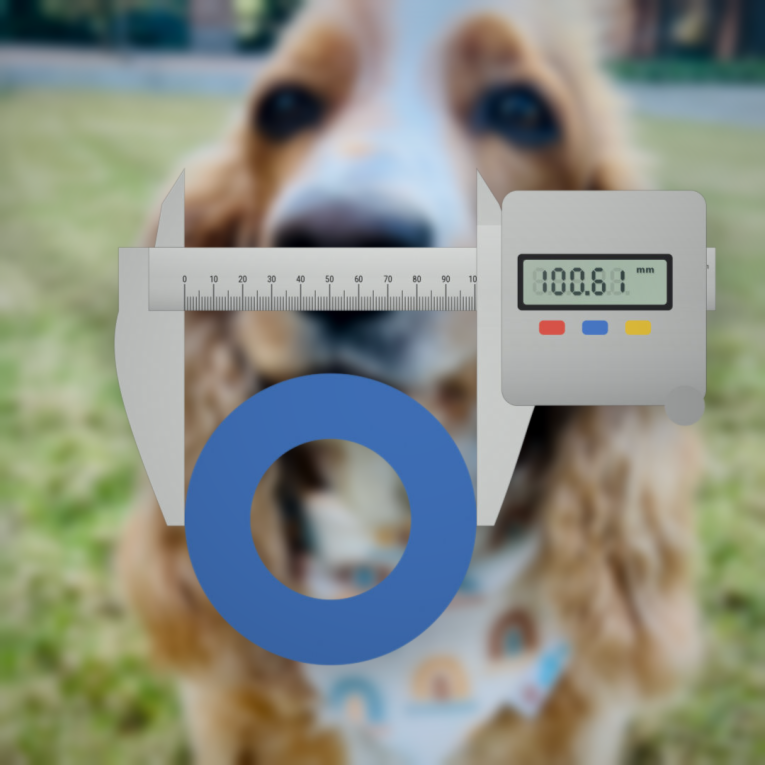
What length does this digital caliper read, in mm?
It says 100.61 mm
